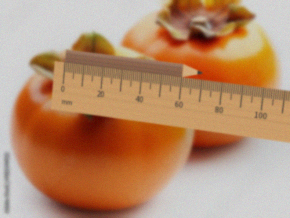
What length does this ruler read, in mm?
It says 70 mm
